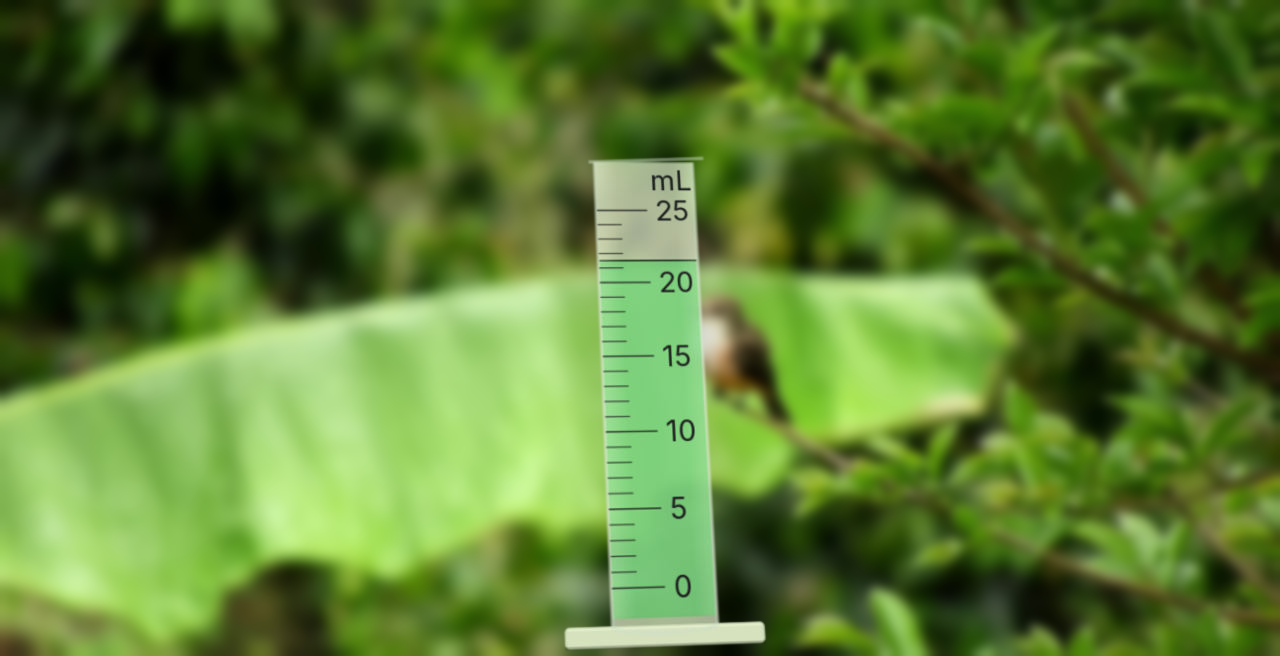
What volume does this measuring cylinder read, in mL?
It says 21.5 mL
